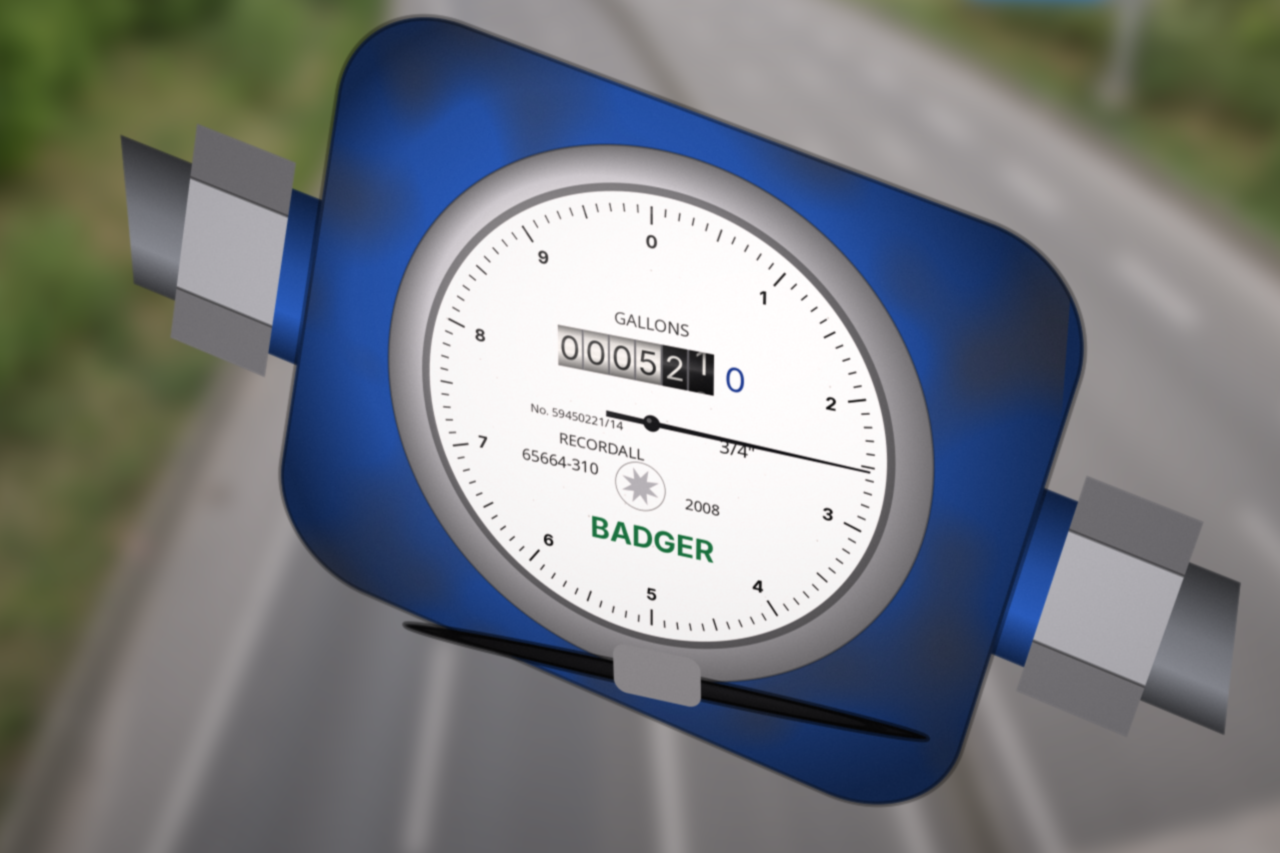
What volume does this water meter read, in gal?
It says 5212.5 gal
